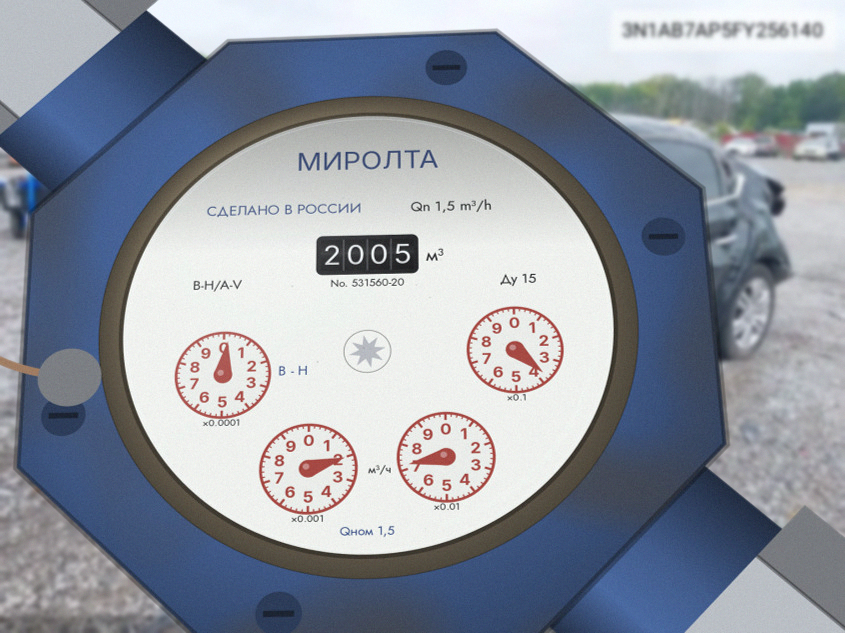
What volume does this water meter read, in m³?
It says 2005.3720 m³
